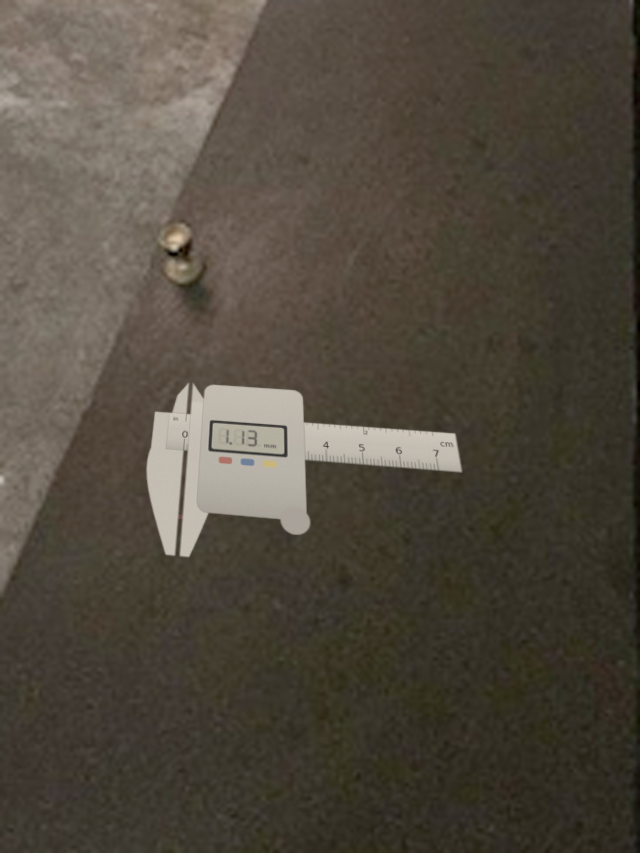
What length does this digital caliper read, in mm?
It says 1.13 mm
